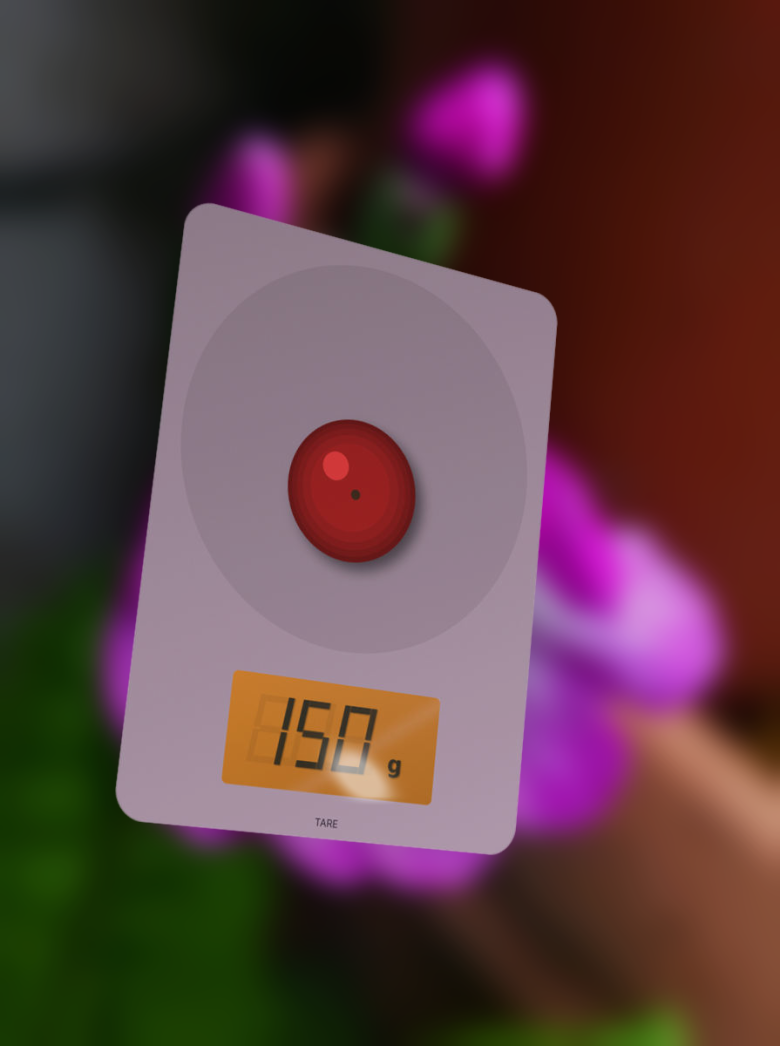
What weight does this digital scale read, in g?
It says 150 g
